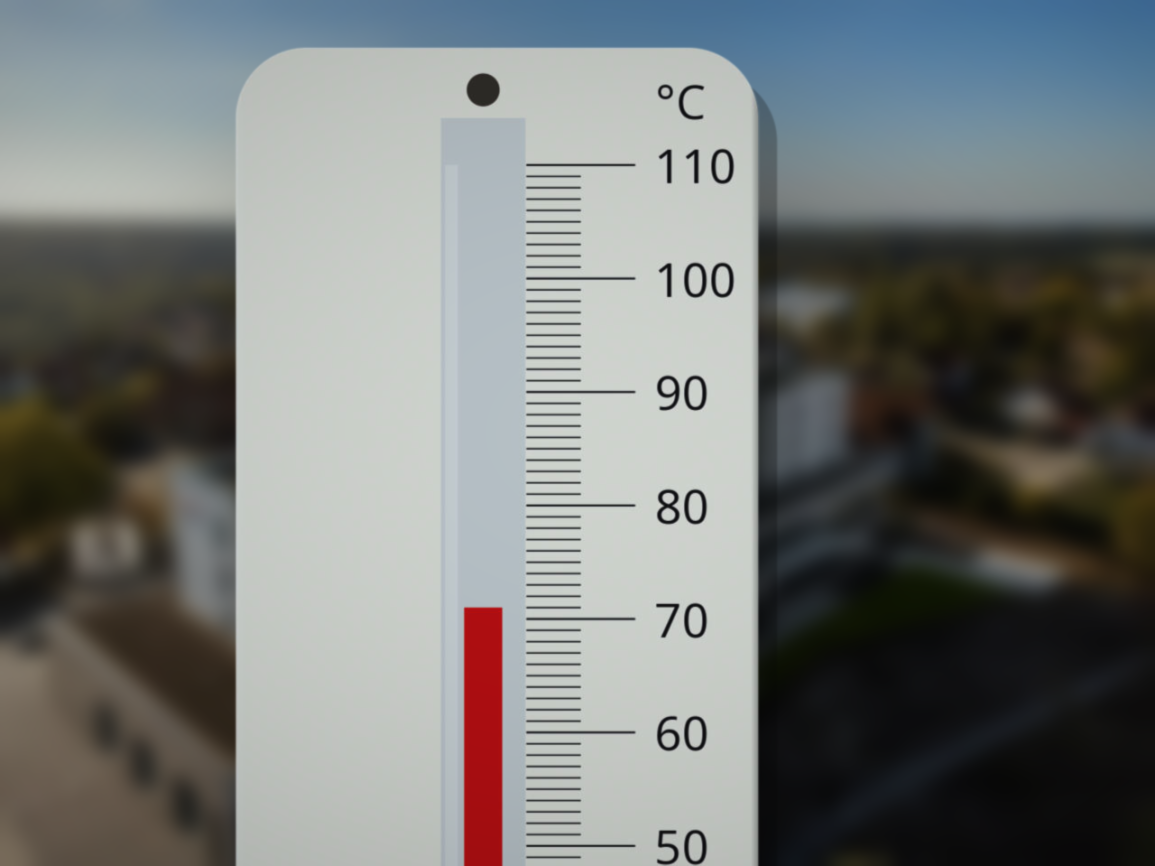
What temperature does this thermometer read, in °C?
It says 71 °C
